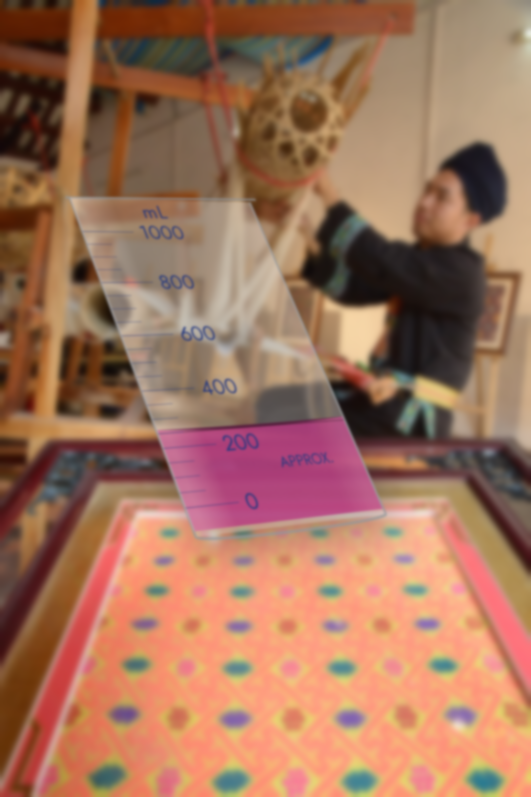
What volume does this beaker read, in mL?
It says 250 mL
